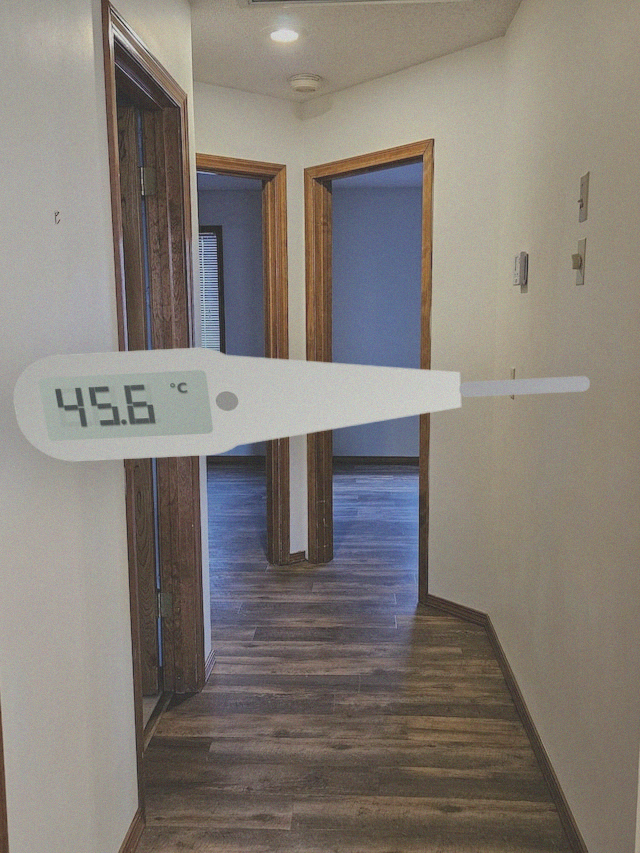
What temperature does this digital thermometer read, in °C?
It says 45.6 °C
